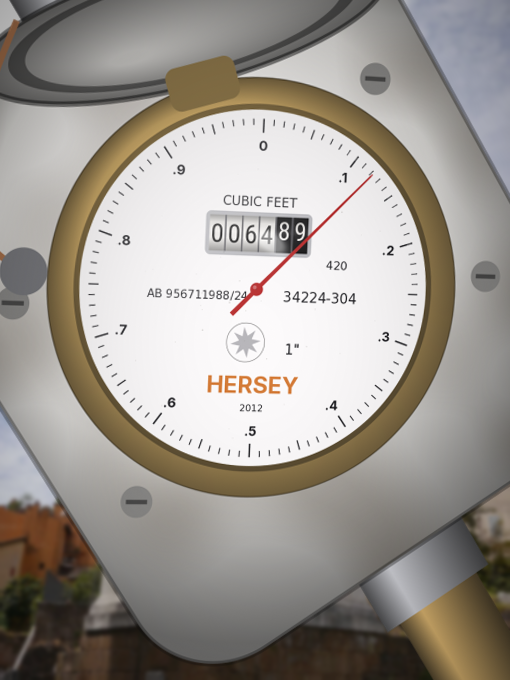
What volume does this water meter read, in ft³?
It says 6489.12 ft³
